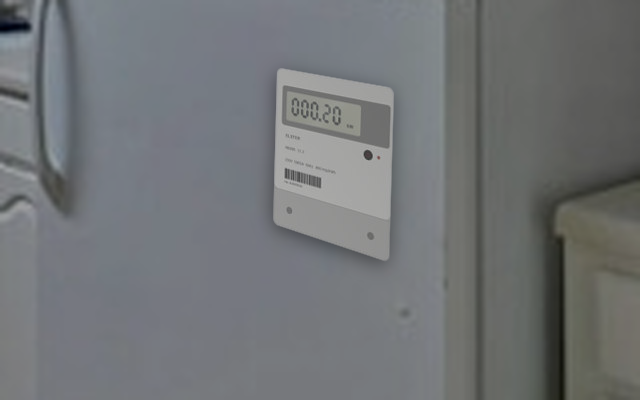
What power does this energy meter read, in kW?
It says 0.20 kW
